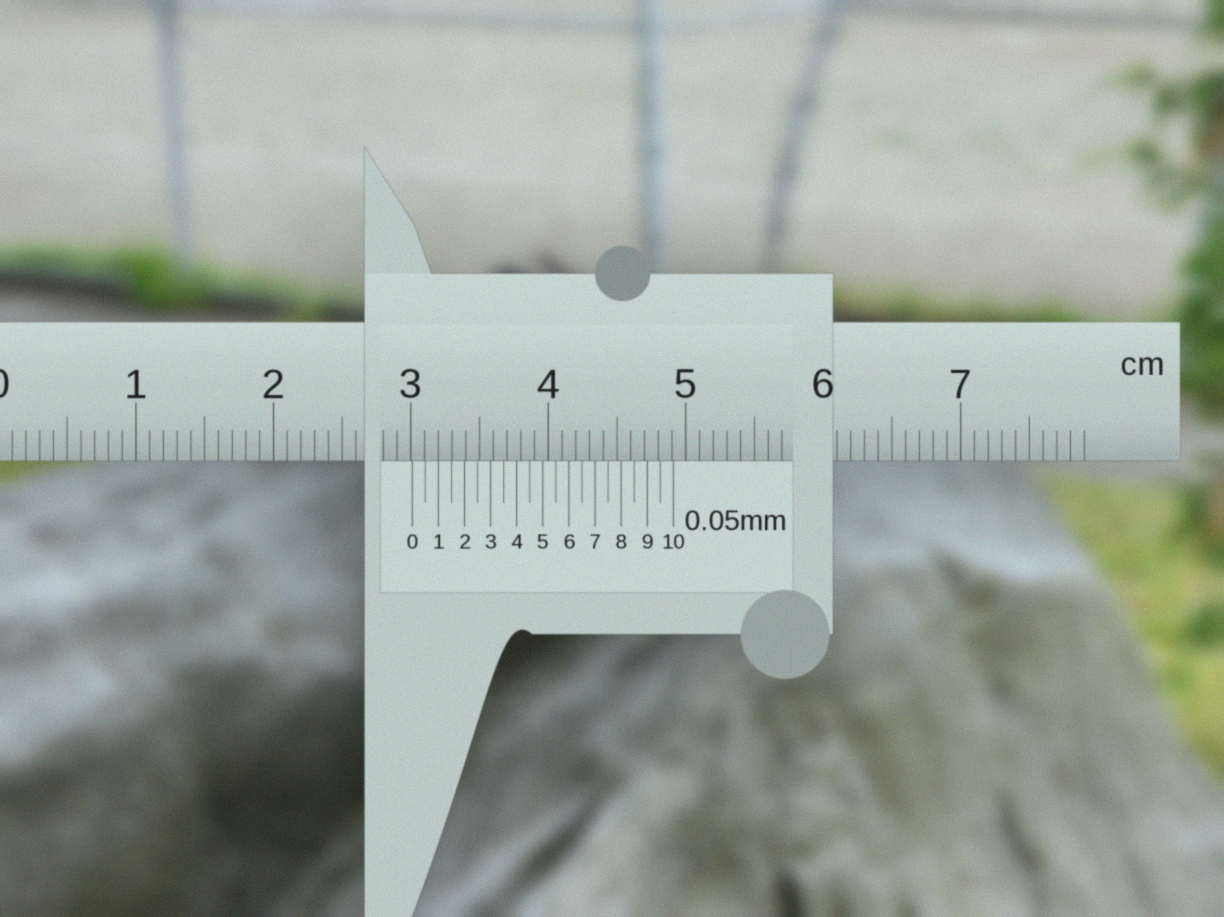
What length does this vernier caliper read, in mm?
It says 30.1 mm
